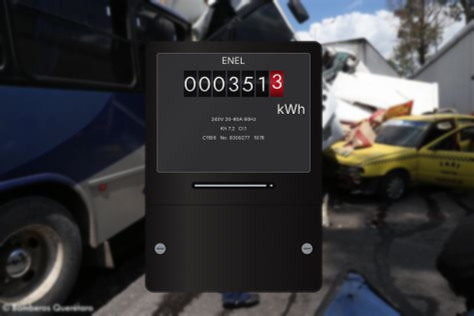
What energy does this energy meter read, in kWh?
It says 351.3 kWh
